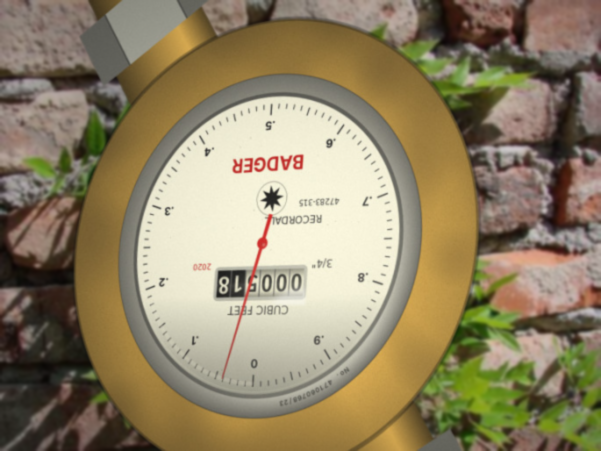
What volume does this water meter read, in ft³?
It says 518.04 ft³
